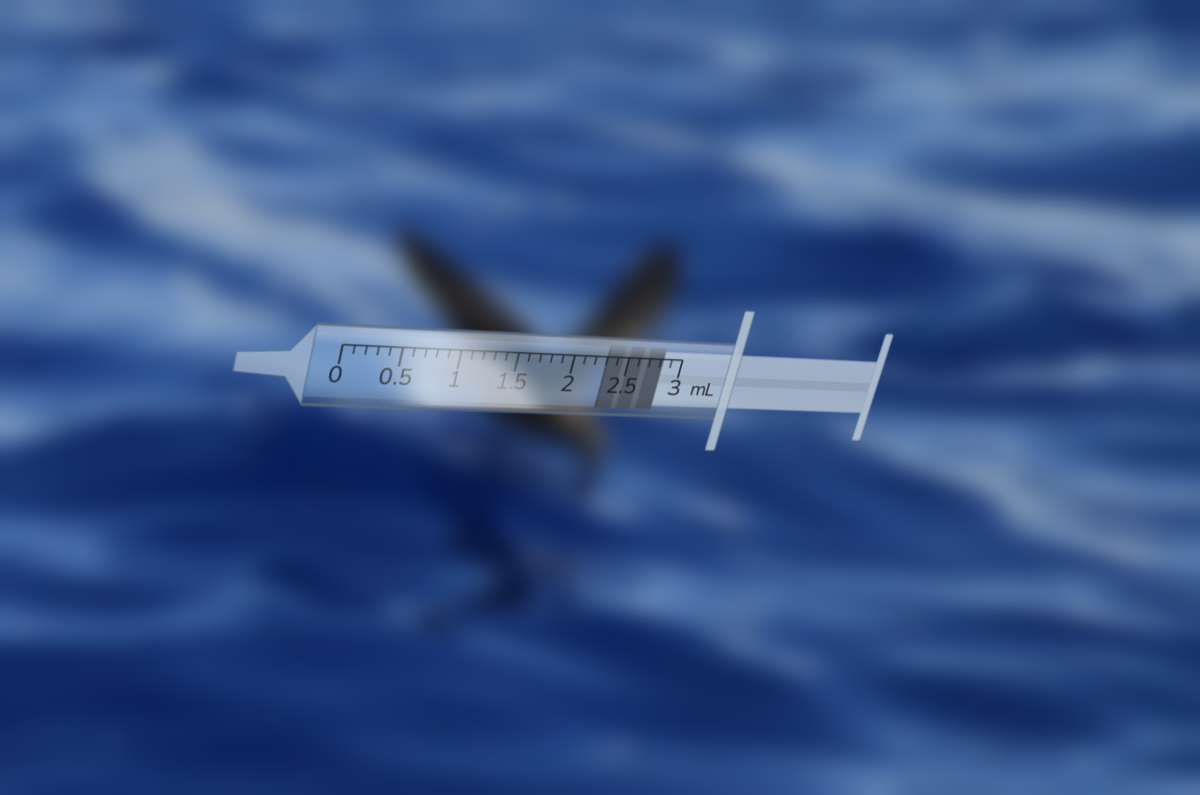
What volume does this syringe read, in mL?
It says 2.3 mL
